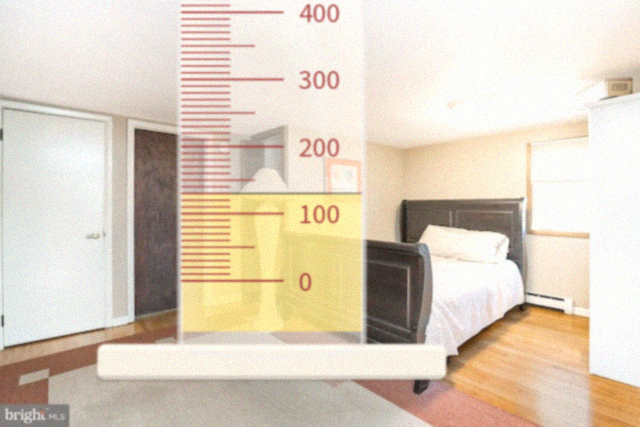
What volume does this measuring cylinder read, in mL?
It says 130 mL
